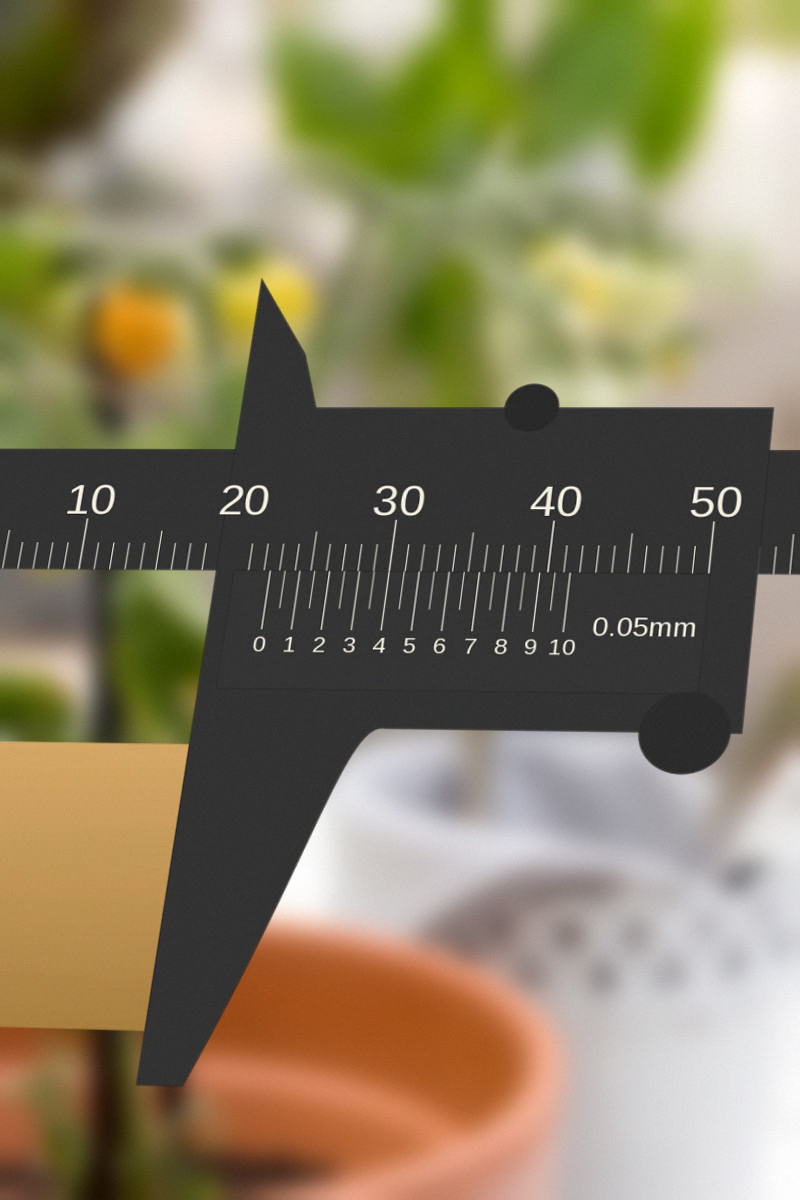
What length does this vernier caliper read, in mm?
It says 22.4 mm
